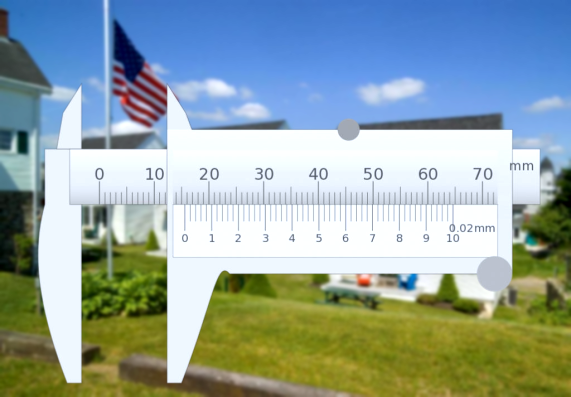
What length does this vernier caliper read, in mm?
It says 15.6 mm
